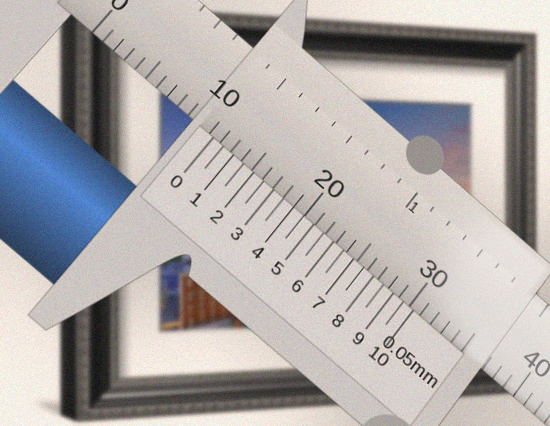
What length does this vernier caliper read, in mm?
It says 11.4 mm
